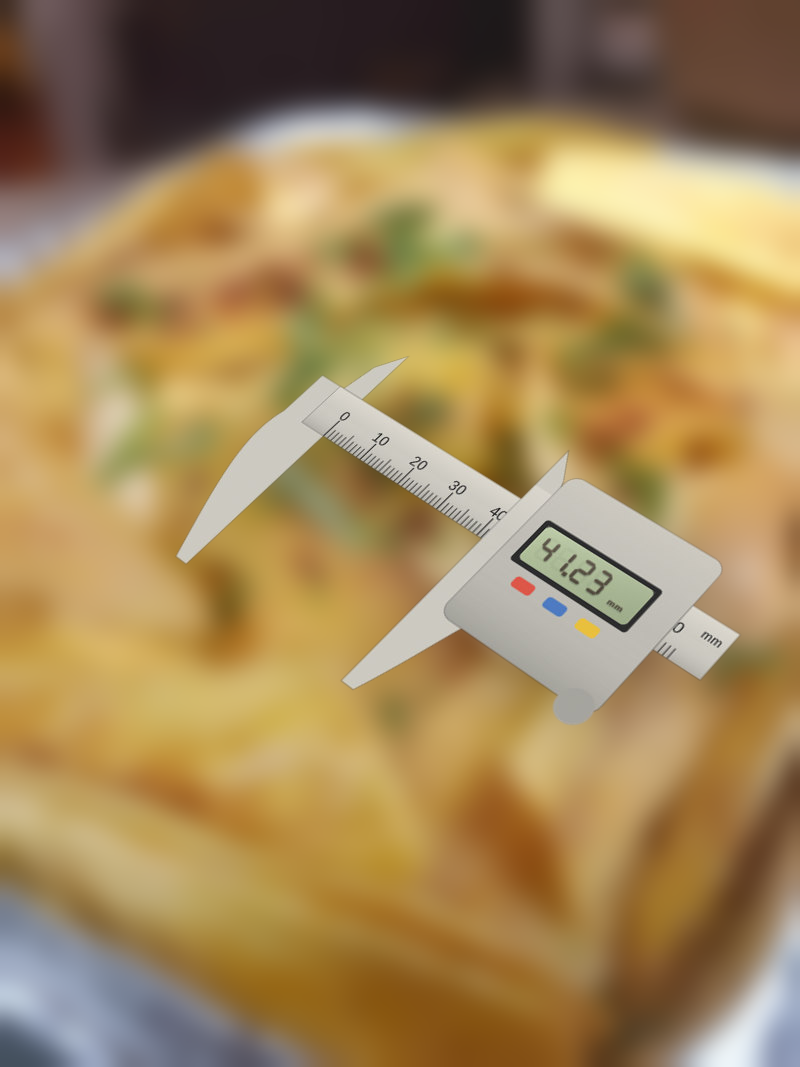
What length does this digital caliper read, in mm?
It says 41.23 mm
